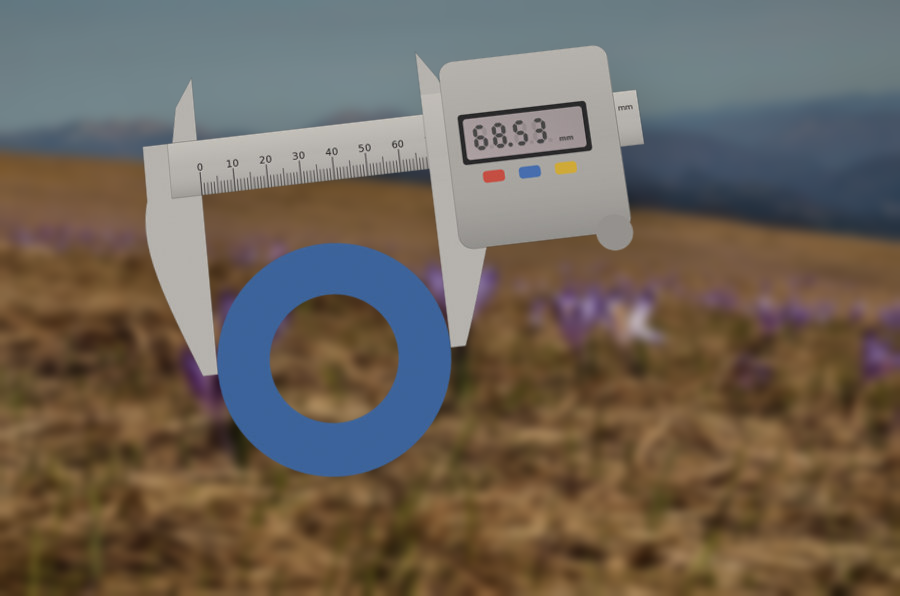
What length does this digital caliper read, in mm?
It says 68.53 mm
